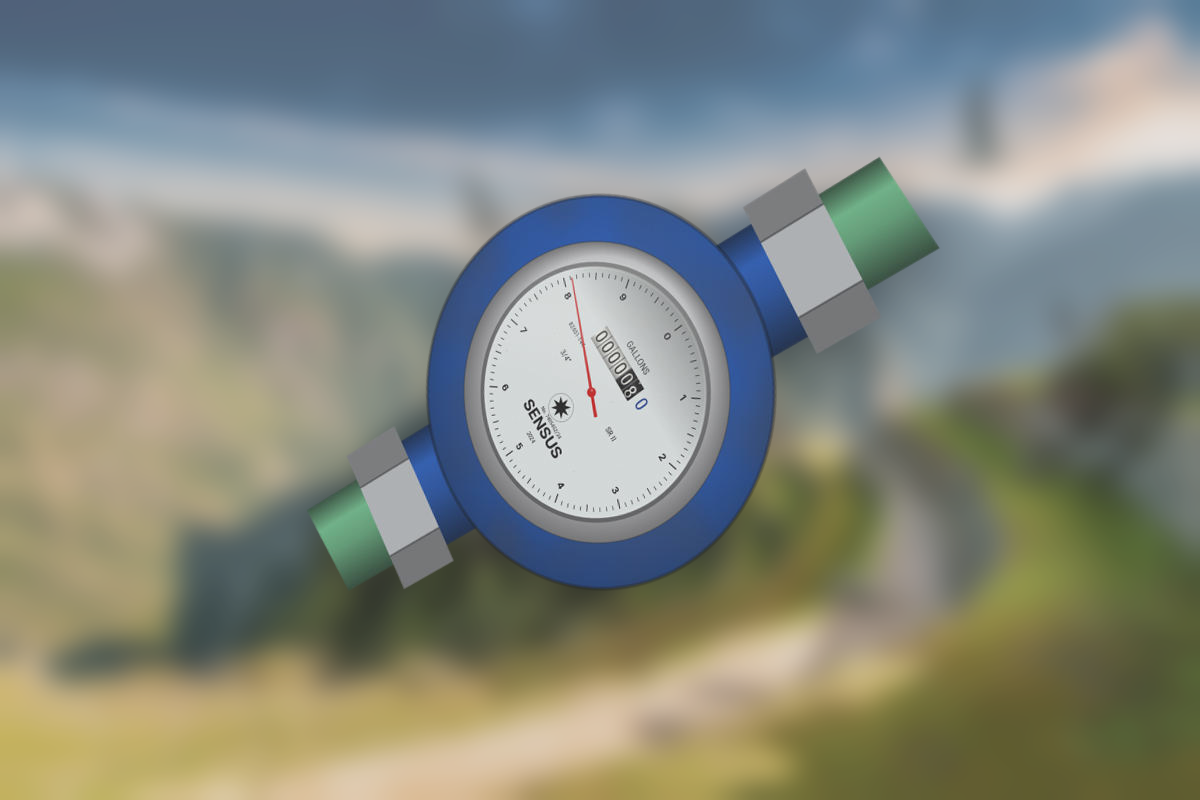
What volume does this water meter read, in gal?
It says 78.1 gal
